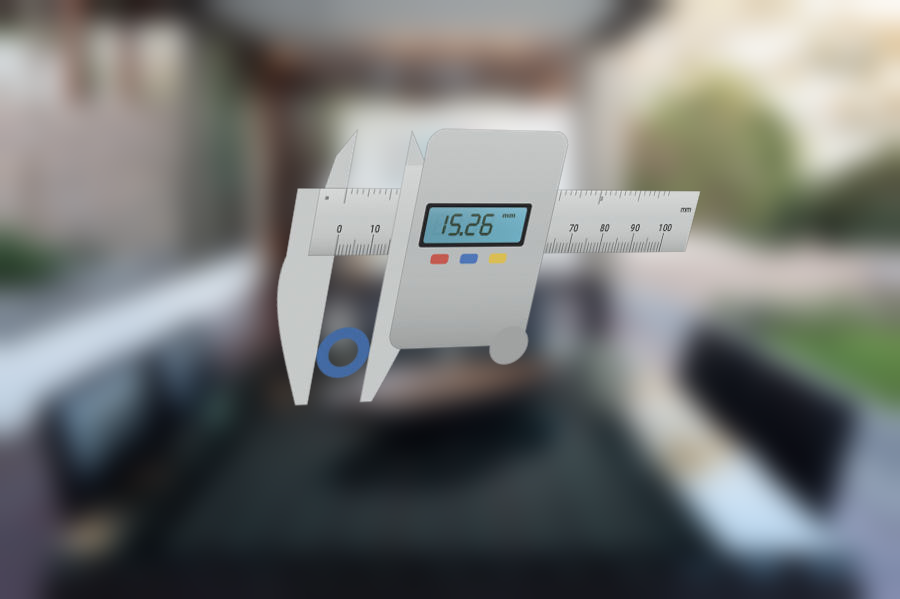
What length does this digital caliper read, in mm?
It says 15.26 mm
